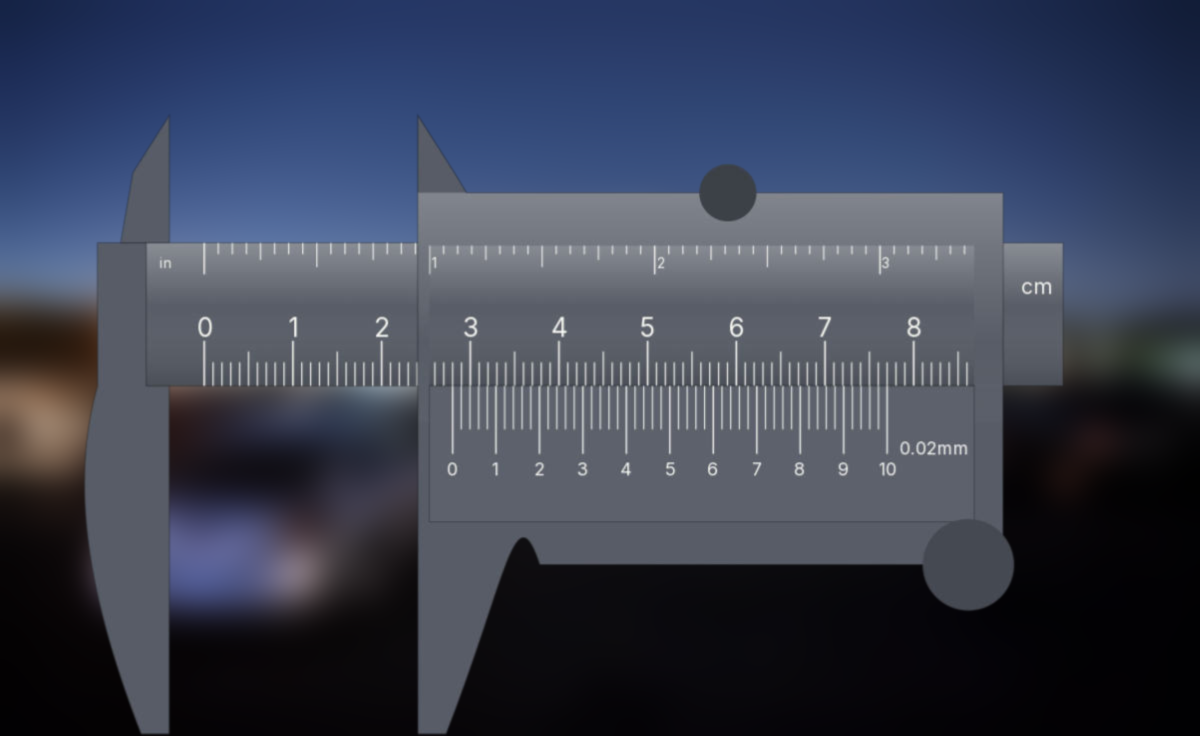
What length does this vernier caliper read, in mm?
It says 28.0 mm
